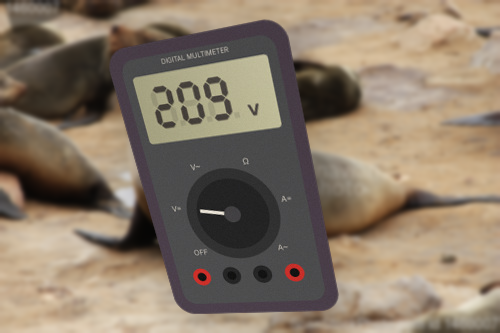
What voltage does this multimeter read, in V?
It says 209 V
